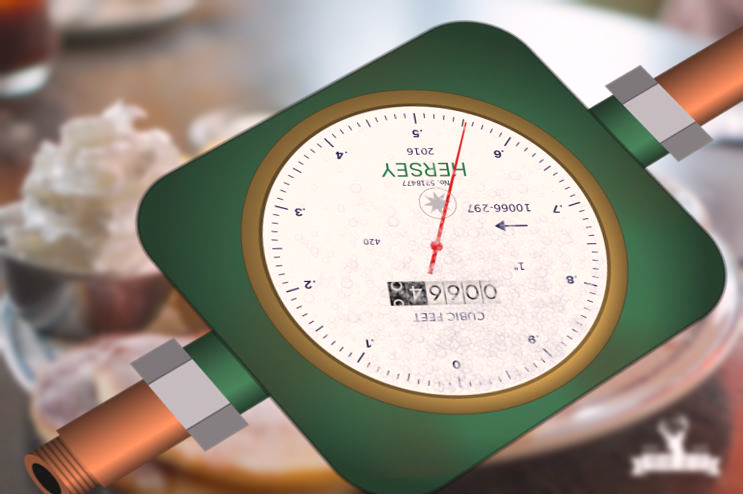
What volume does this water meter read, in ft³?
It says 6648.55 ft³
